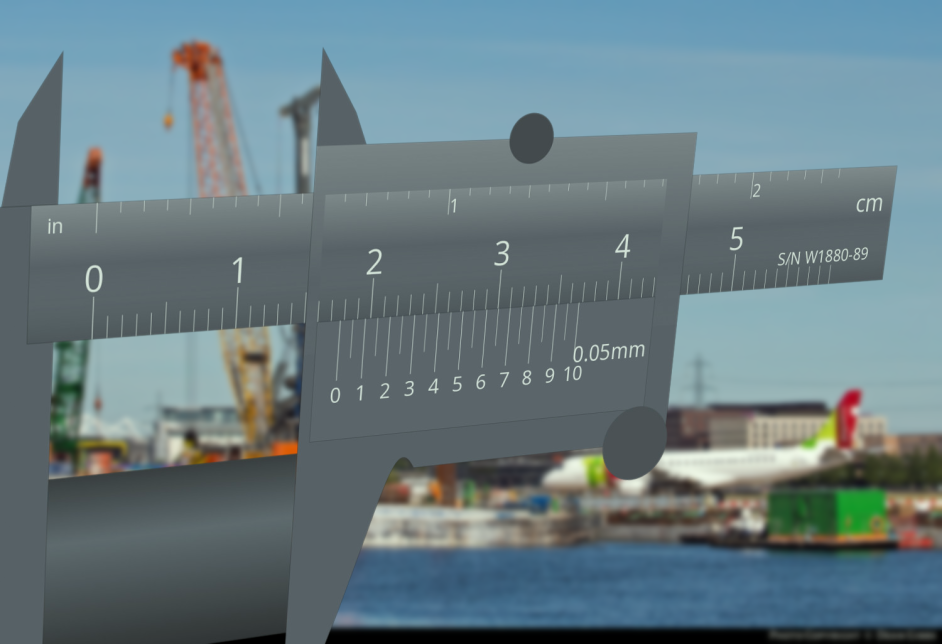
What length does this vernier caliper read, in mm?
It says 17.7 mm
